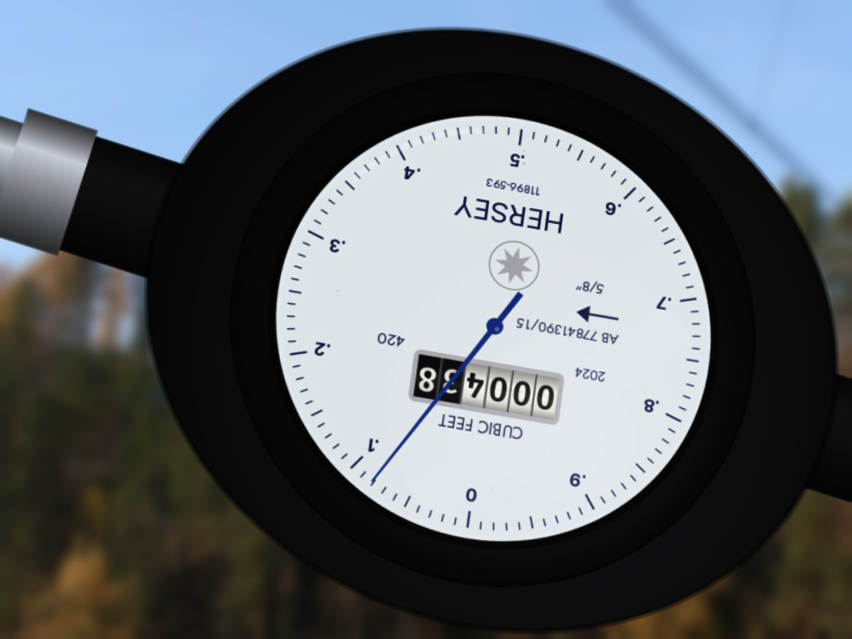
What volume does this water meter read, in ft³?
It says 438.08 ft³
